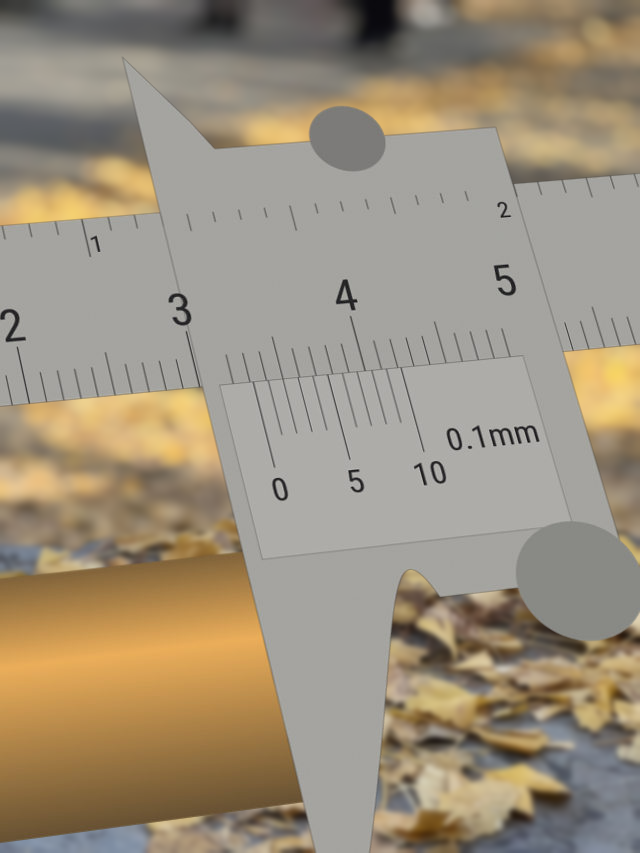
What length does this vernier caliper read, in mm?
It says 33.2 mm
